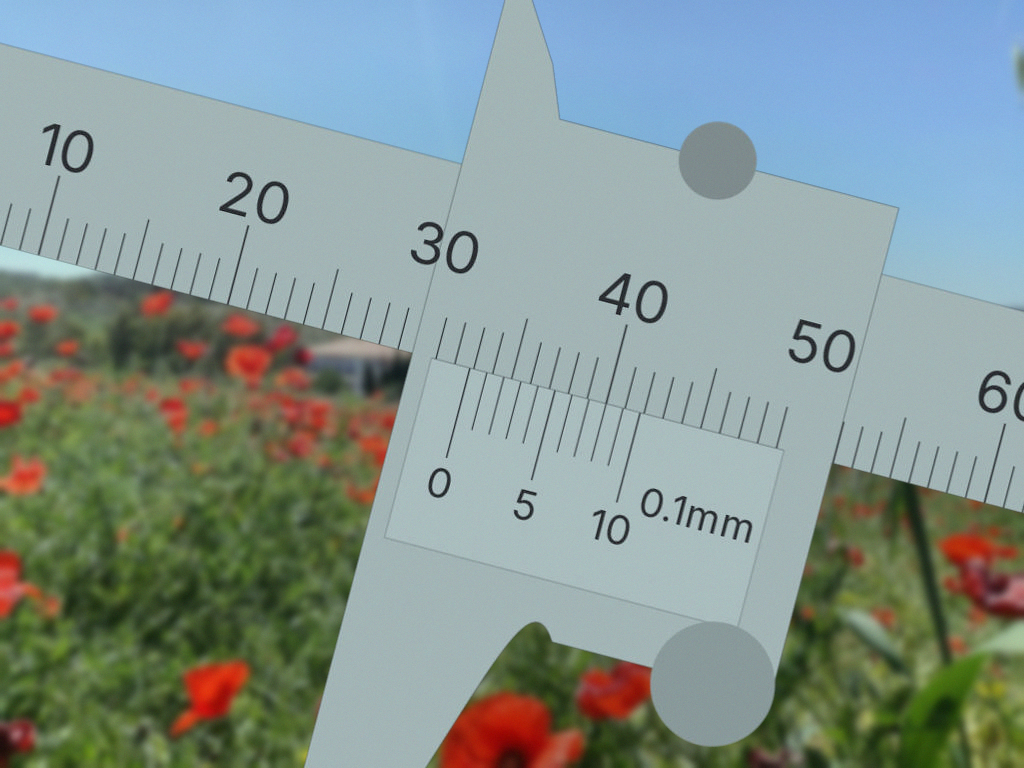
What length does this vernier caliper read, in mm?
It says 32.8 mm
